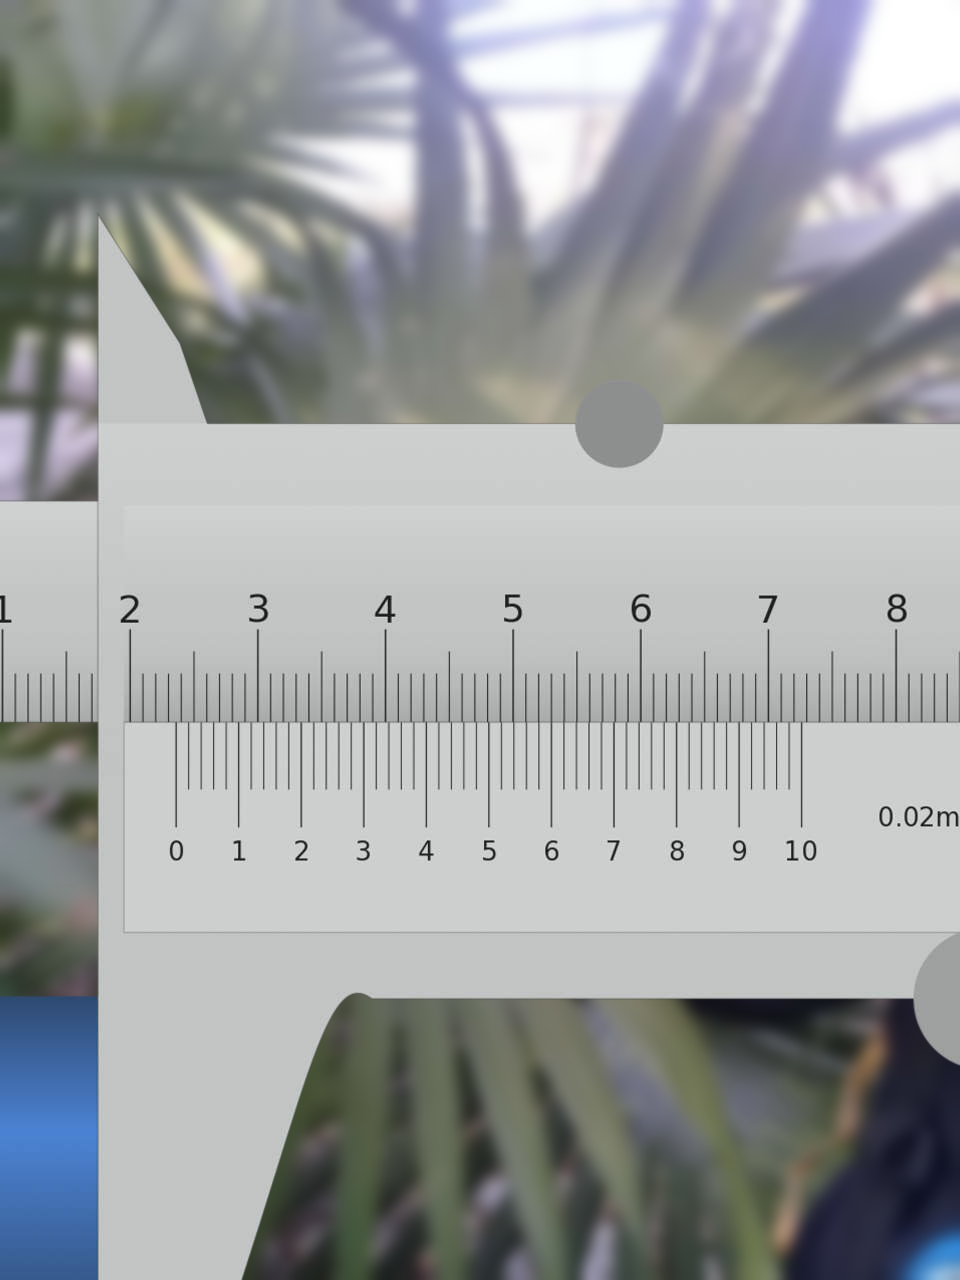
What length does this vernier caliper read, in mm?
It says 23.6 mm
